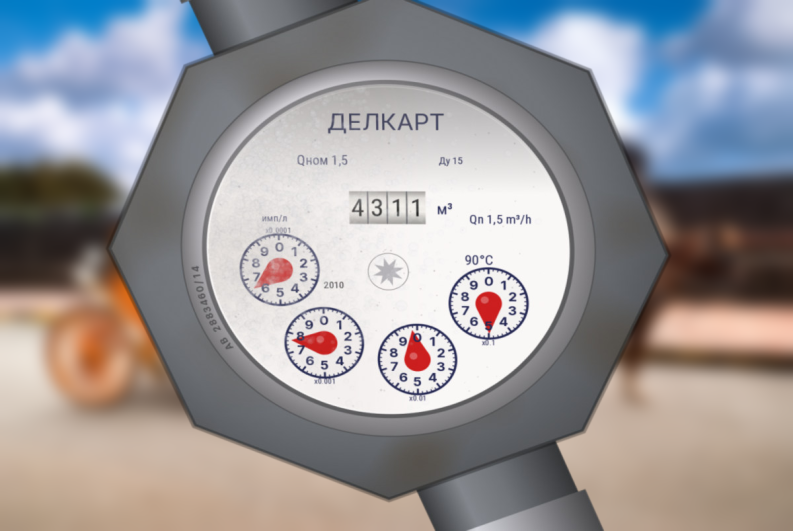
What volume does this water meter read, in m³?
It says 4311.4976 m³
